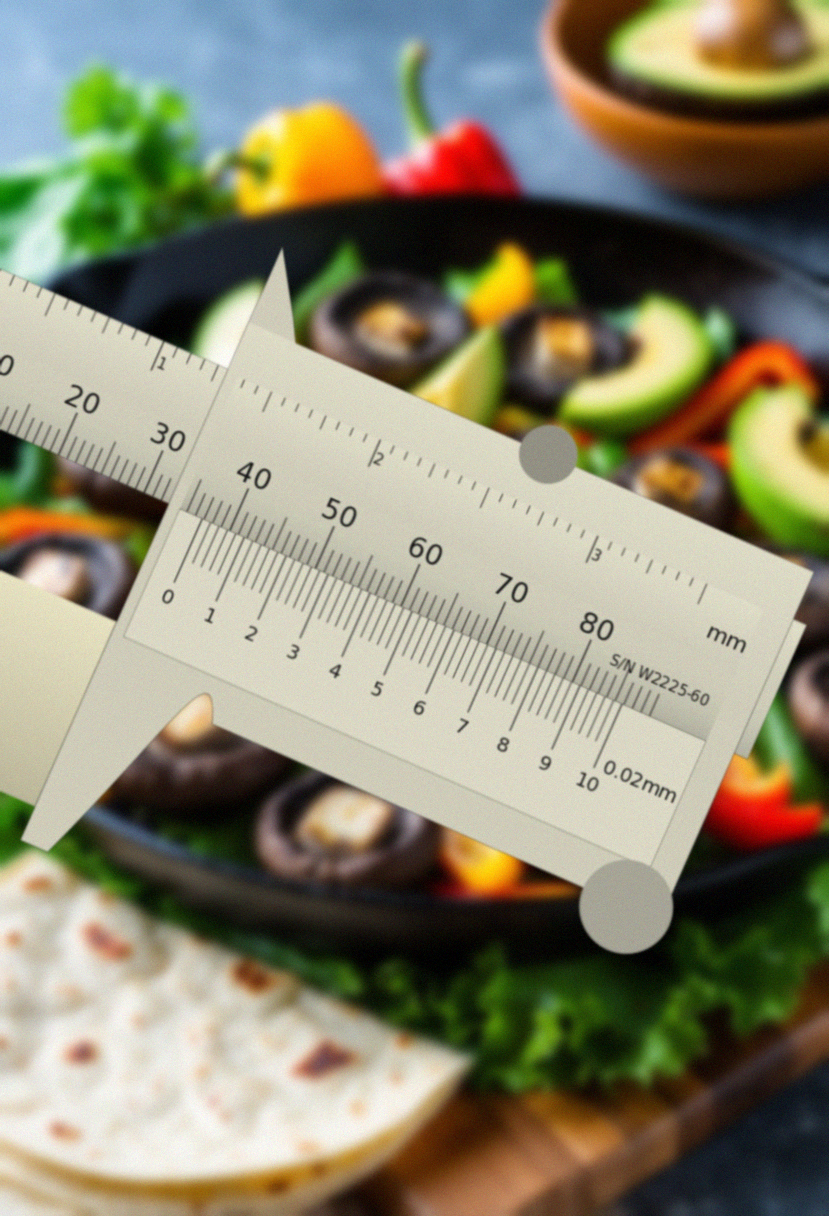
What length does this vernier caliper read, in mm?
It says 36.8 mm
